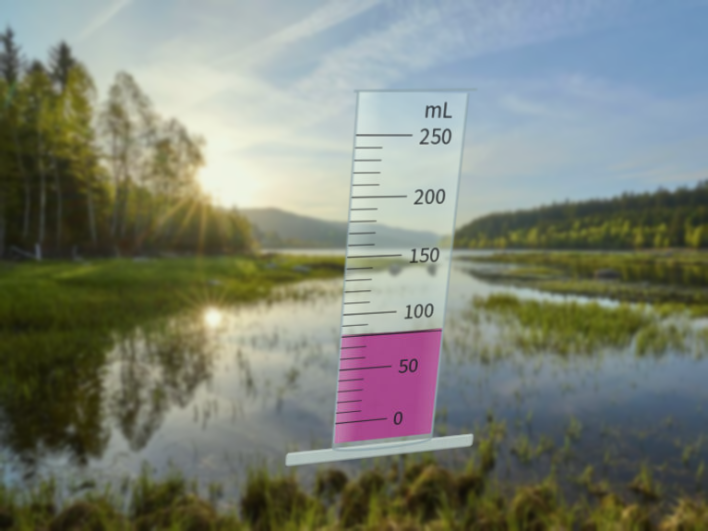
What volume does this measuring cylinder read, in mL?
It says 80 mL
